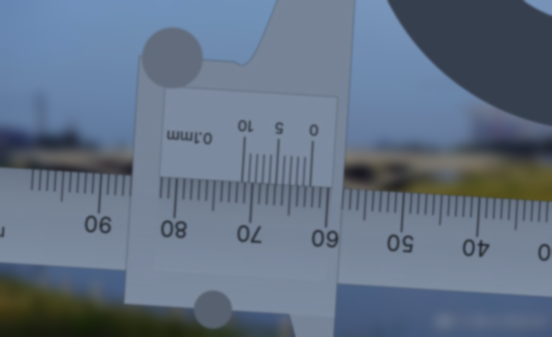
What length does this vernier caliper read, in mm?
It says 62.4 mm
